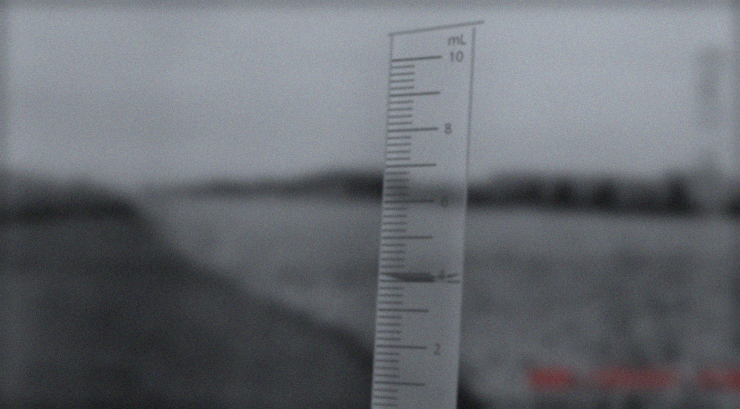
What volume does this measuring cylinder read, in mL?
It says 3.8 mL
